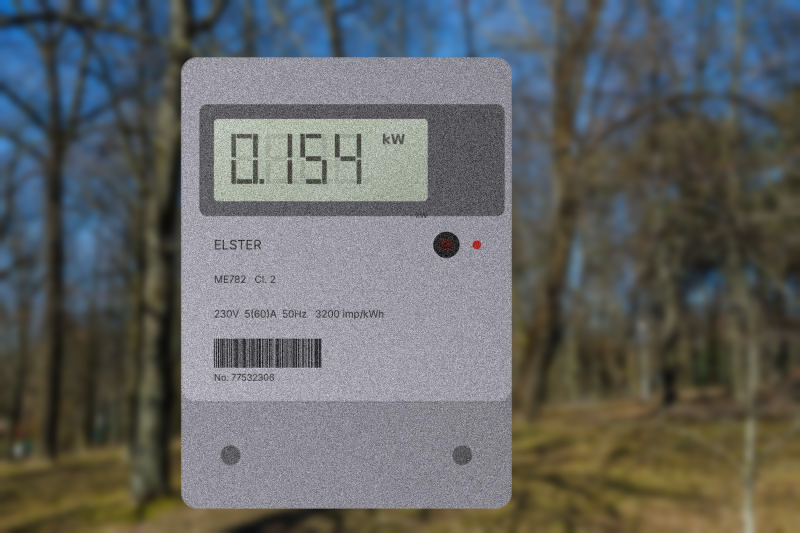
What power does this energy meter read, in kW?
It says 0.154 kW
